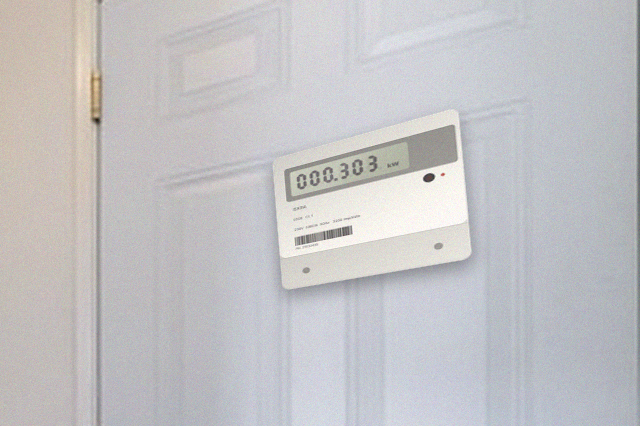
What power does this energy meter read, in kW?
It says 0.303 kW
